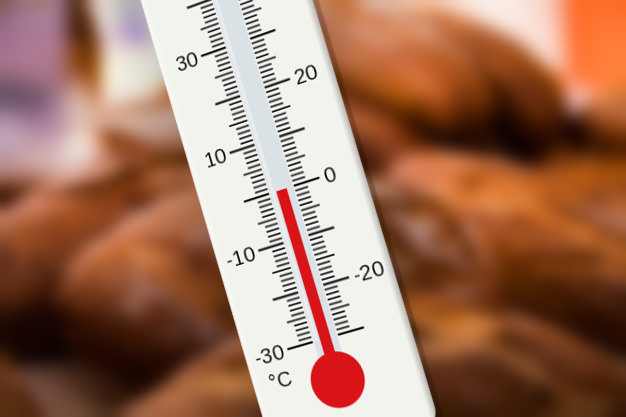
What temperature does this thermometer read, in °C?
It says 0 °C
